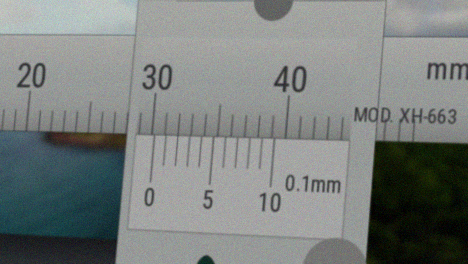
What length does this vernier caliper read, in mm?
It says 30.2 mm
